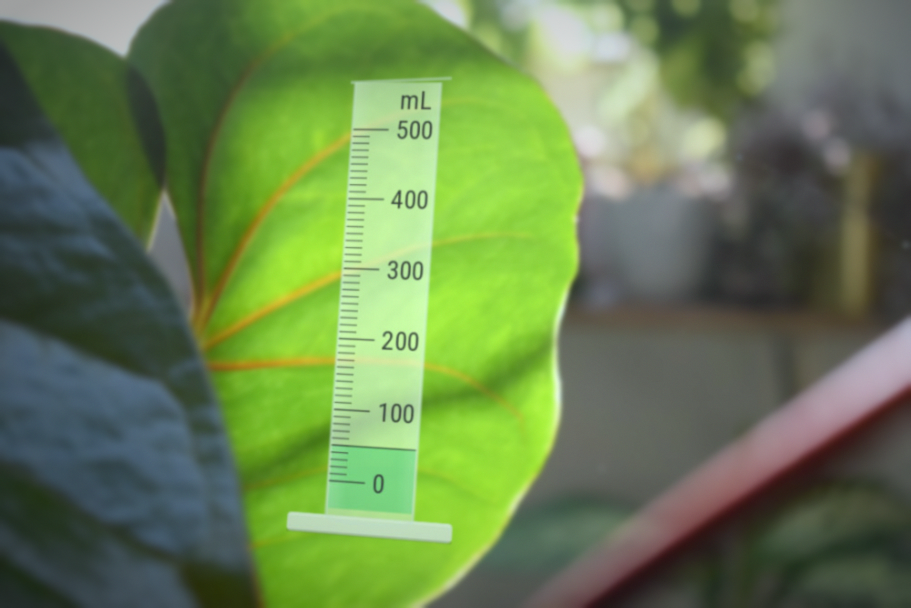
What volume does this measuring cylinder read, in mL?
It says 50 mL
